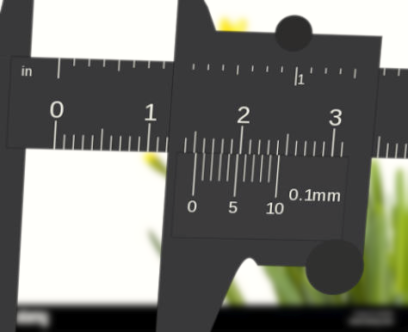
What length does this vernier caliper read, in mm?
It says 15.2 mm
